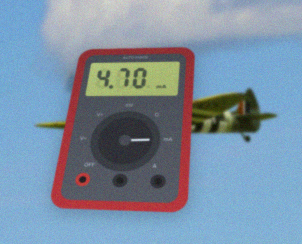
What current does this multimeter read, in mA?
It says 4.70 mA
